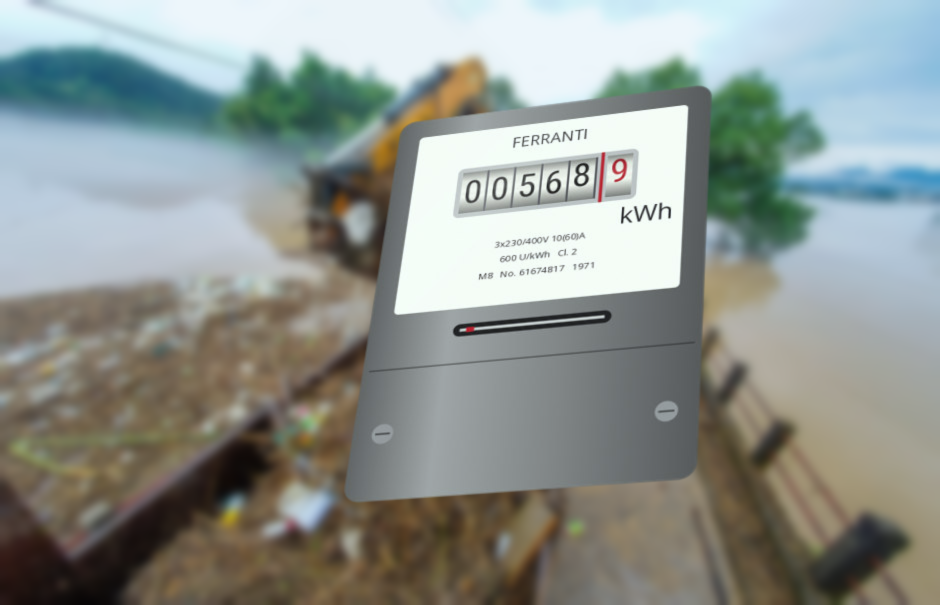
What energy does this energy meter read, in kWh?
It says 568.9 kWh
